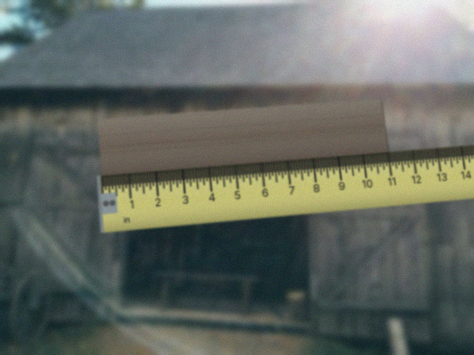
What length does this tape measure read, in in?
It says 11 in
